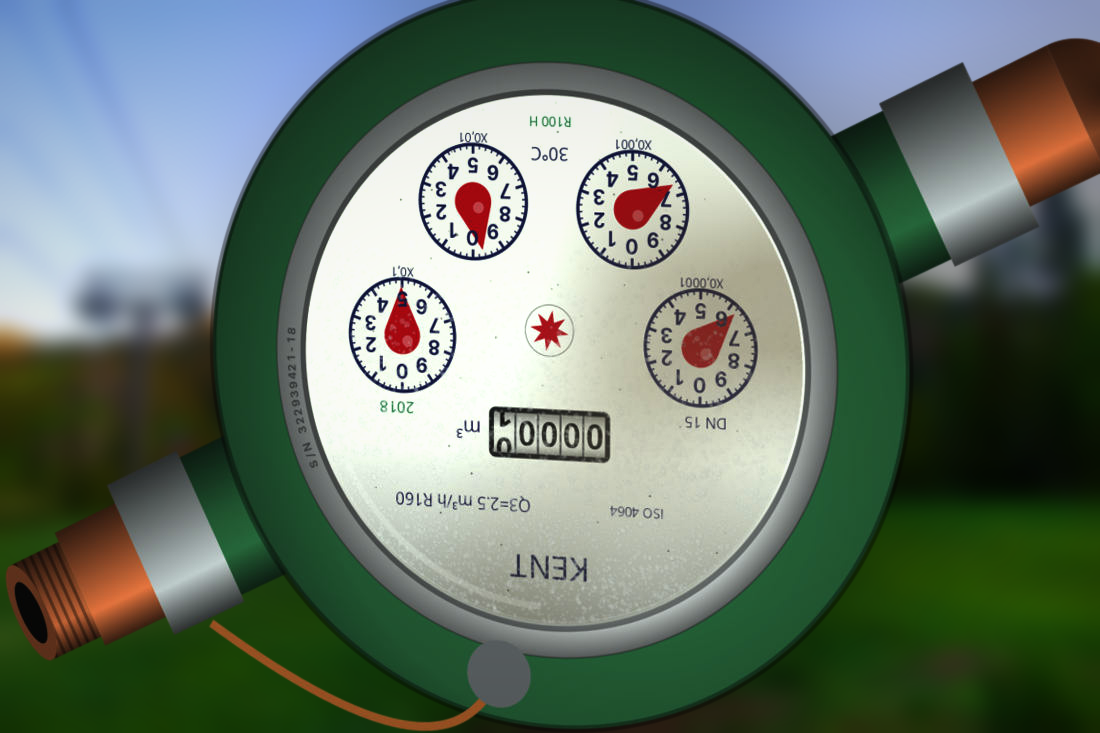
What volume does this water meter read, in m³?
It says 0.4966 m³
